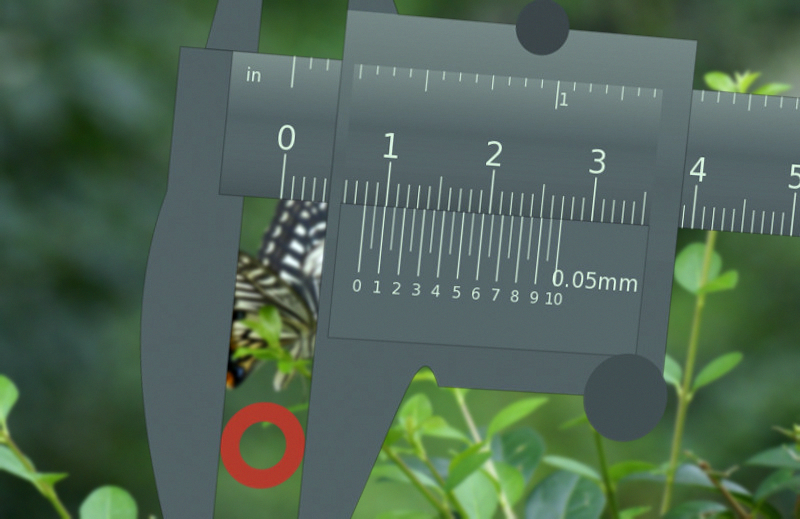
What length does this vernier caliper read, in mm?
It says 8.0 mm
